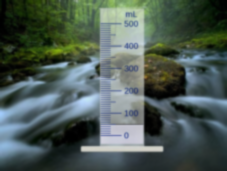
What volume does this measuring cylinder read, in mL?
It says 50 mL
